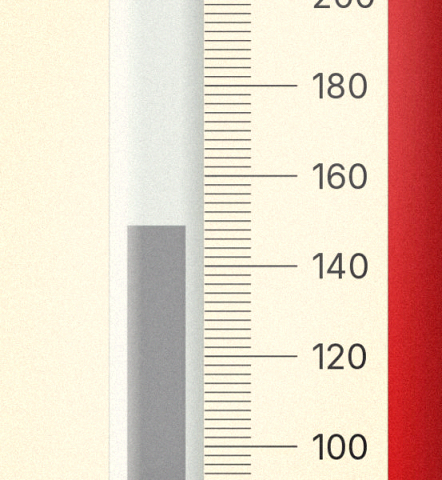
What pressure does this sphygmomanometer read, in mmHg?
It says 149 mmHg
